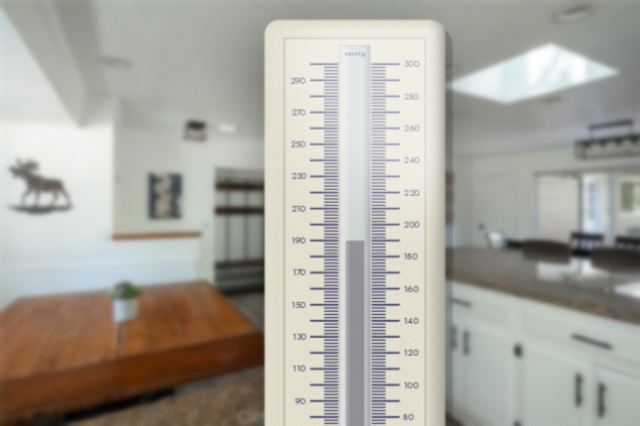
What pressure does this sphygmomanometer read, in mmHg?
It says 190 mmHg
